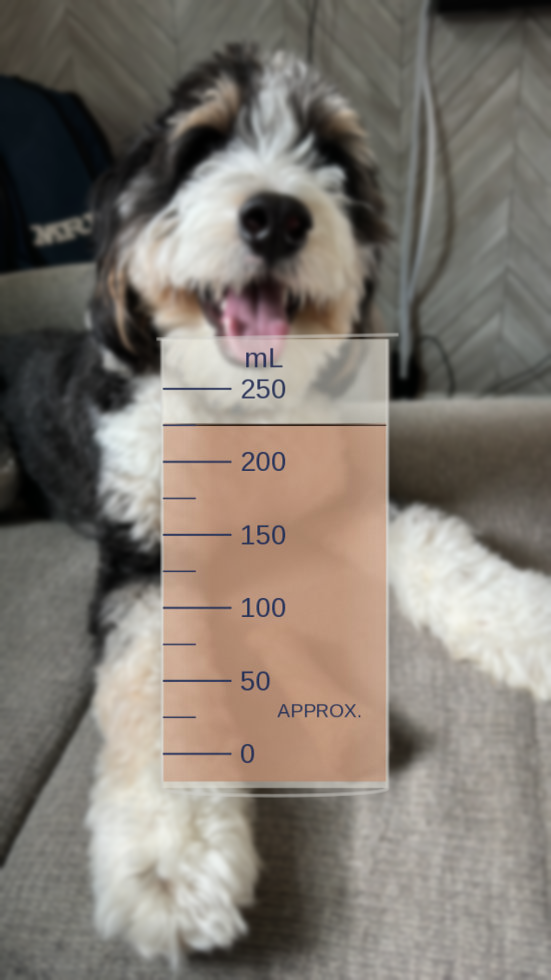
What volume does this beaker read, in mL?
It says 225 mL
